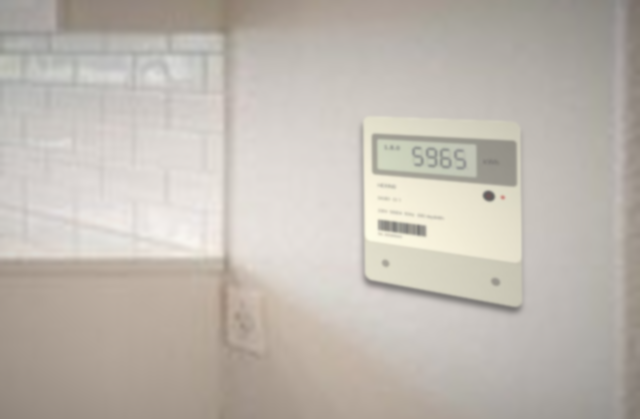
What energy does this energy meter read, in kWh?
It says 5965 kWh
